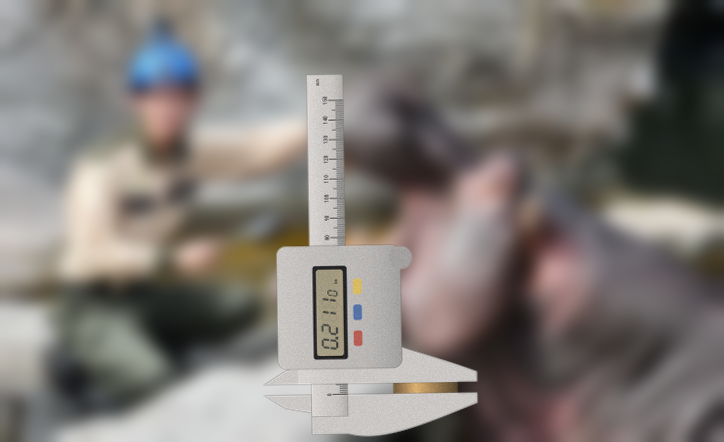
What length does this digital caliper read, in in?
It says 0.2110 in
